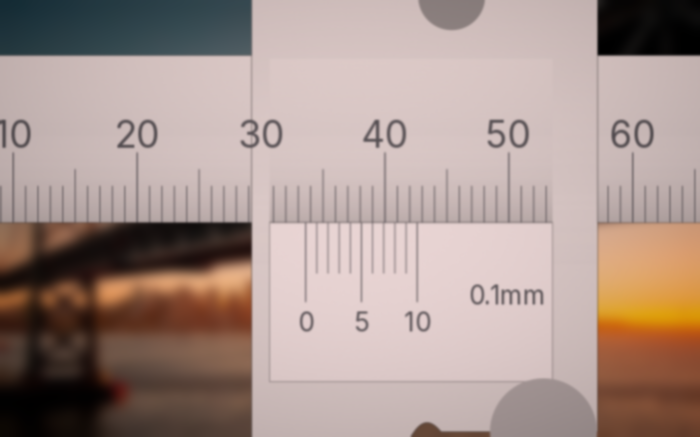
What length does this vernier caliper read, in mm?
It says 33.6 mm
